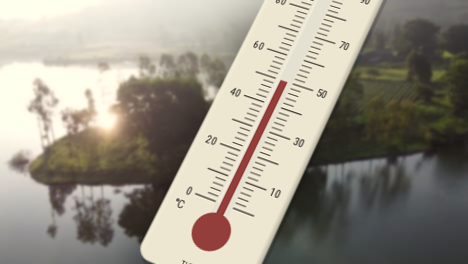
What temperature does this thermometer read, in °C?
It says 50 °C
